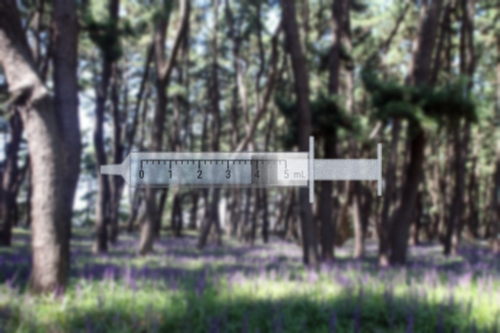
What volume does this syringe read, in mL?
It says 3.8 mL
